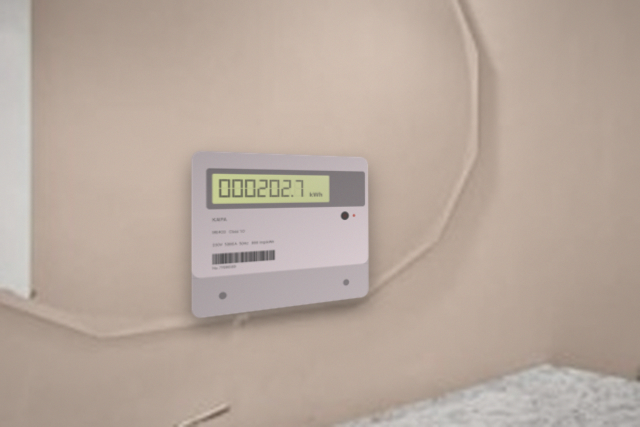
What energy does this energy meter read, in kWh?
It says 202.7 kWh
